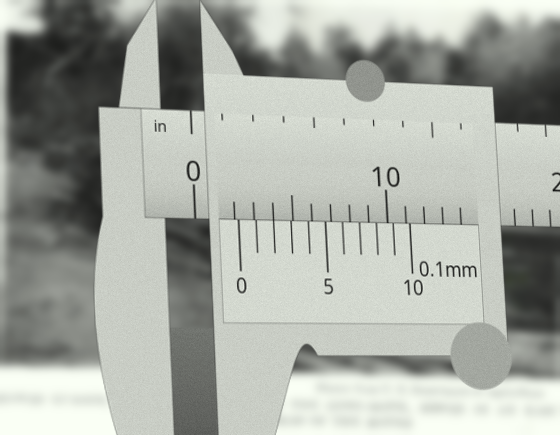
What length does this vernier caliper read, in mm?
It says 2.2 mm
